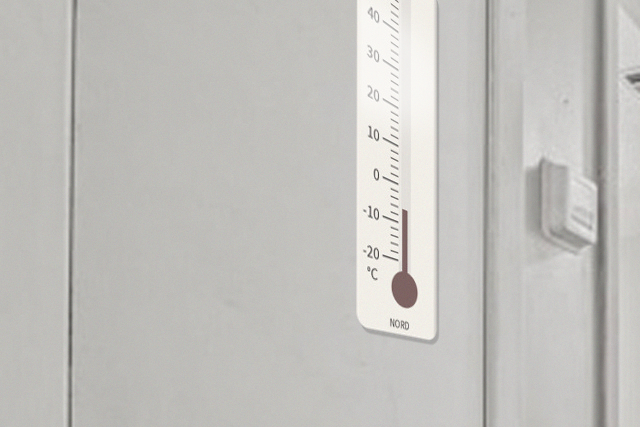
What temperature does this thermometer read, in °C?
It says -6 °C
